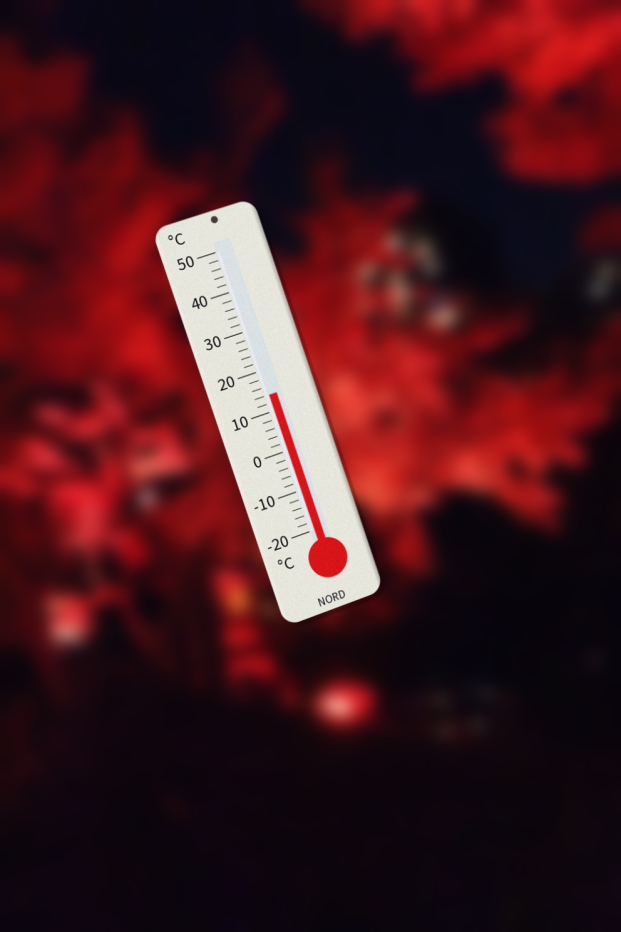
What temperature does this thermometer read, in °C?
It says 14 °C
